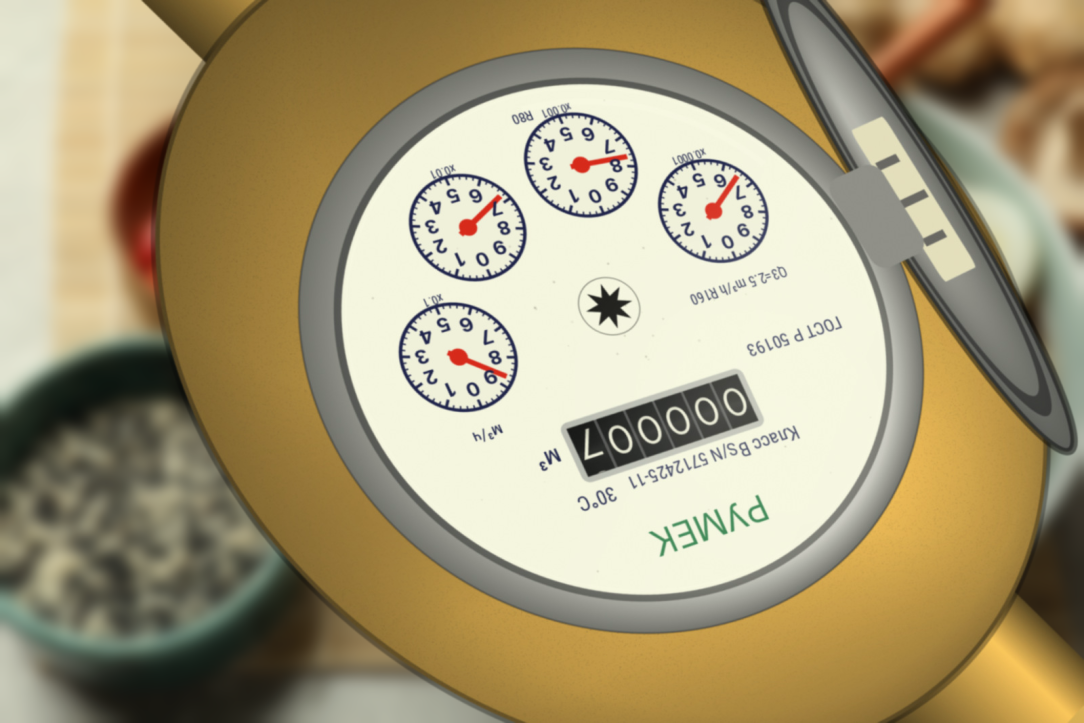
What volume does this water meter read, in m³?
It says 6.8676 m³
